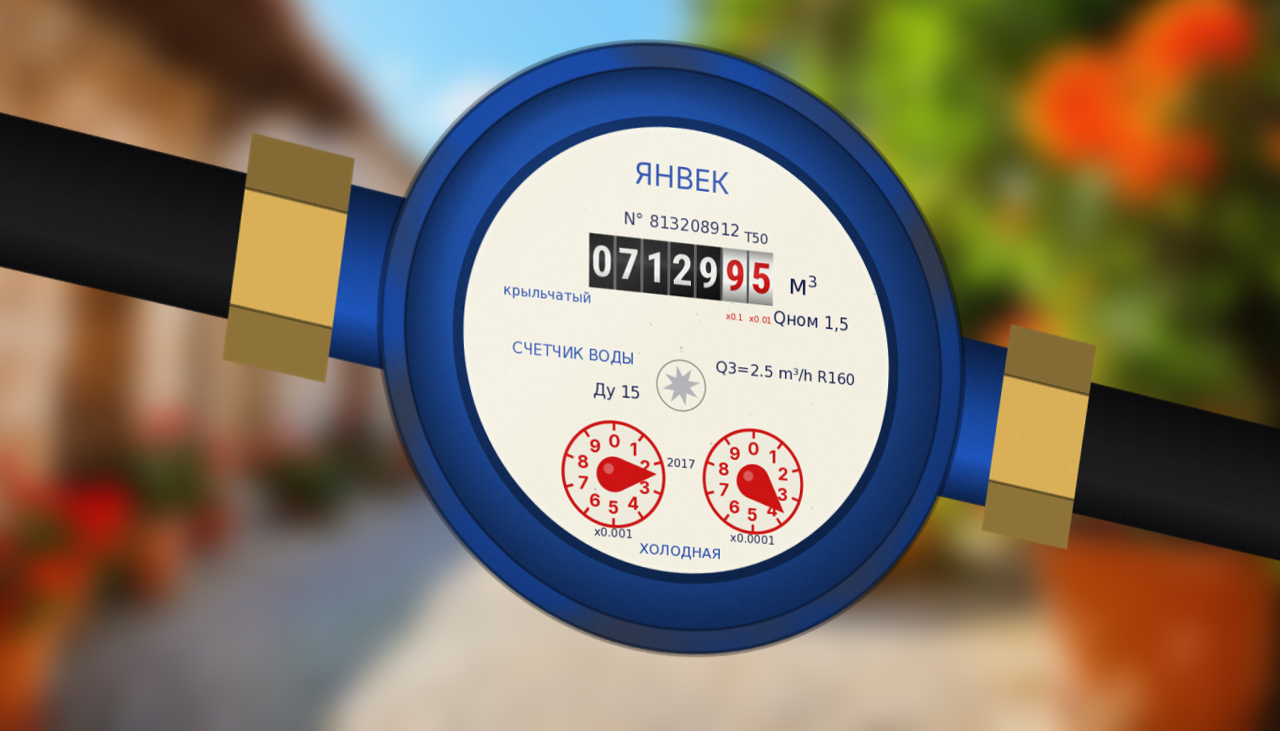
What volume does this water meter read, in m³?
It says 7129.9523 m³
